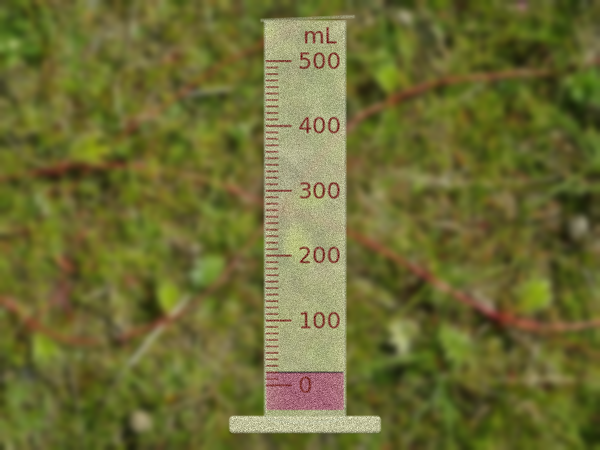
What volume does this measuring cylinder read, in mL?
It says 20 mL
